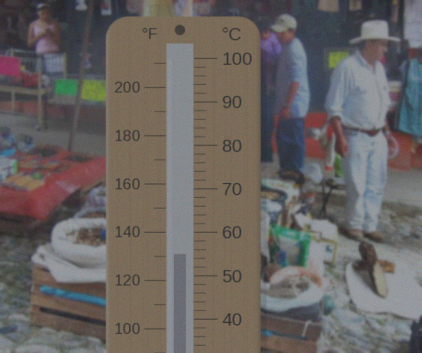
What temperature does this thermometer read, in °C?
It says 55 °C
